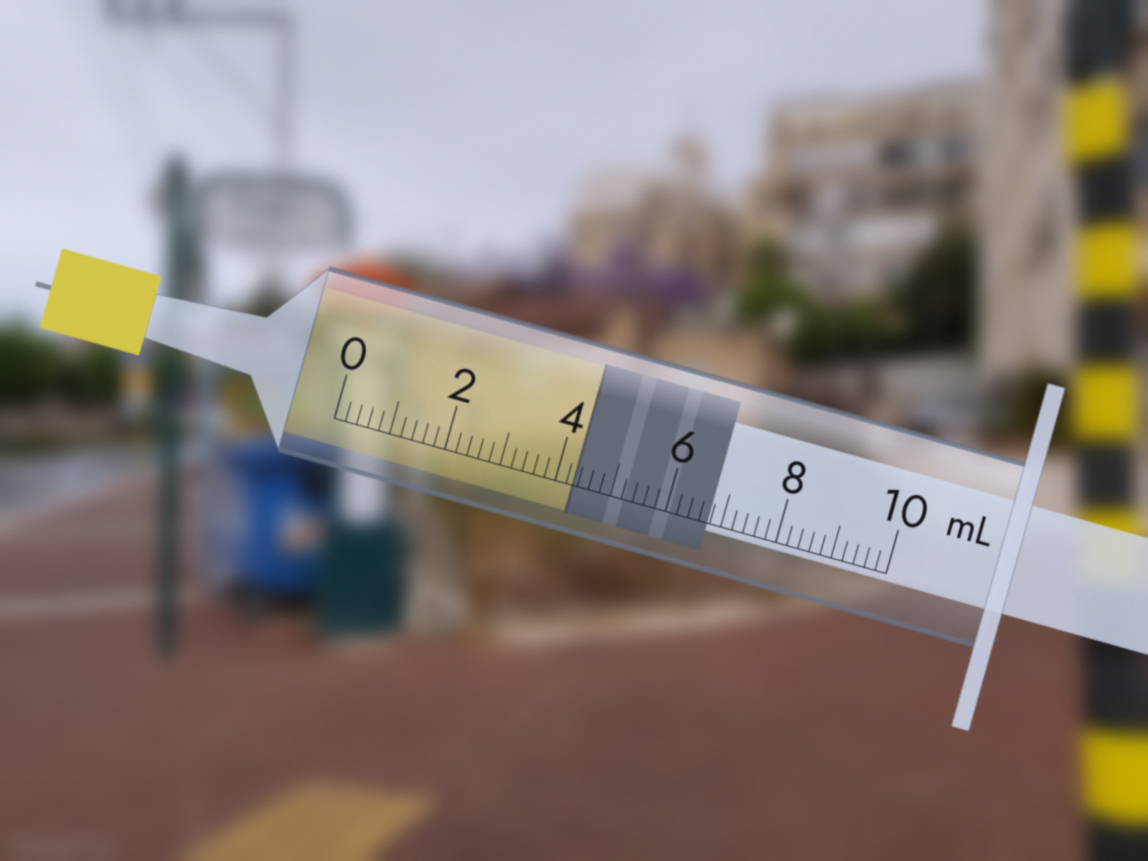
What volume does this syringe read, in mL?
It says 4.3 mL
